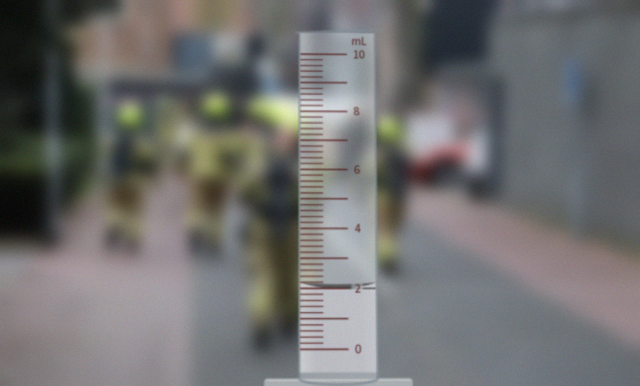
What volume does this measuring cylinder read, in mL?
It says 2 mL
